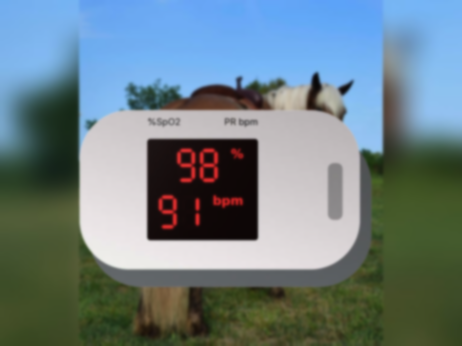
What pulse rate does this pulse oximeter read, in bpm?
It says 91 bpm
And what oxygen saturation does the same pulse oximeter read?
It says 98 %
